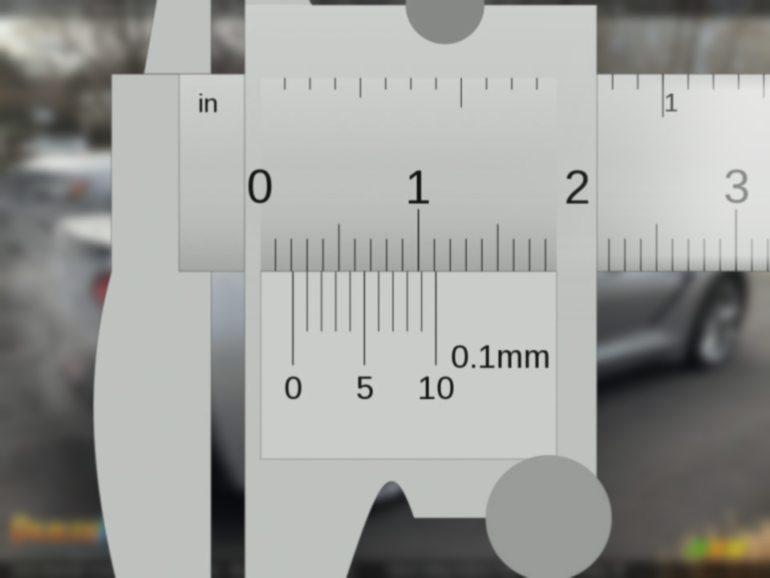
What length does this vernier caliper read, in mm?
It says 2.1 mm
